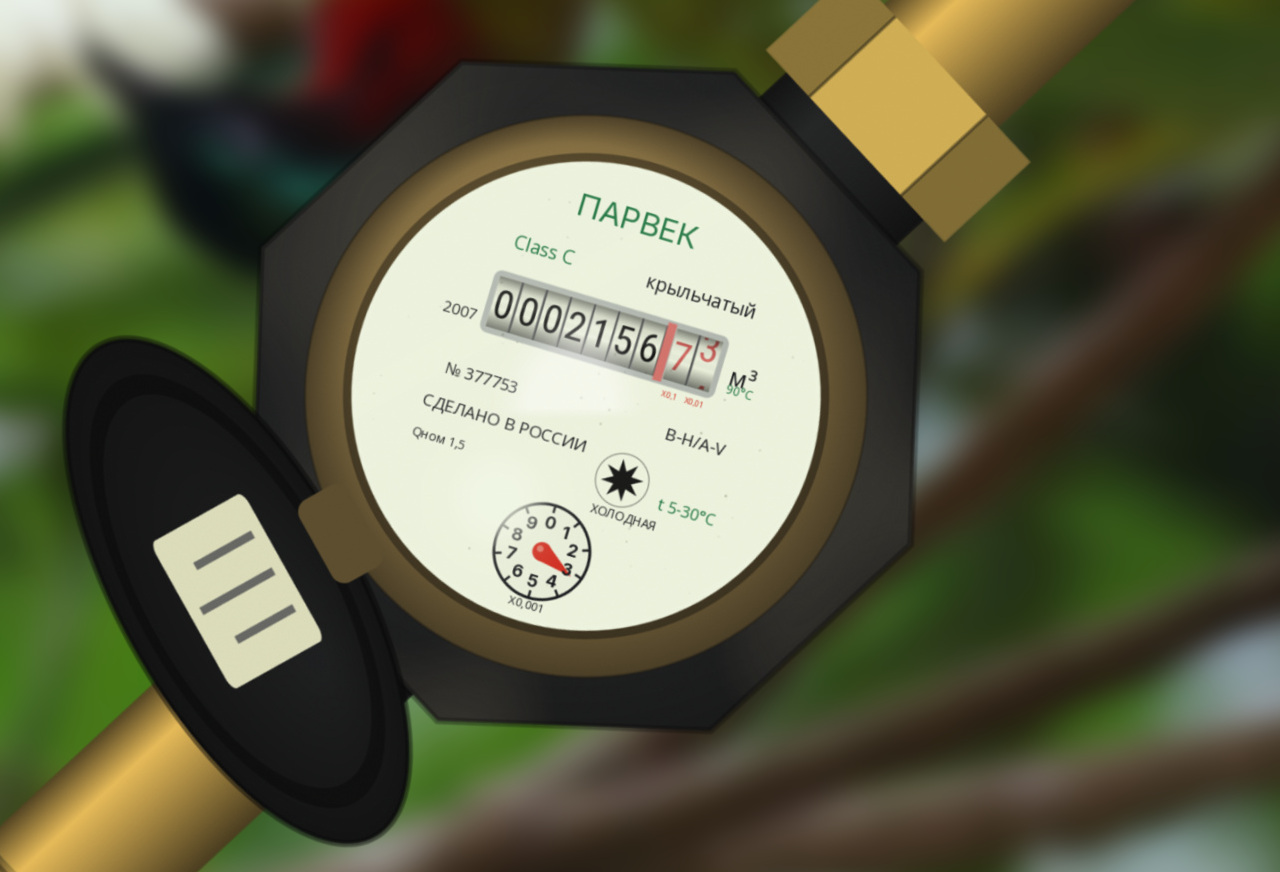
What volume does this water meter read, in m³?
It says 2156.733 m³
